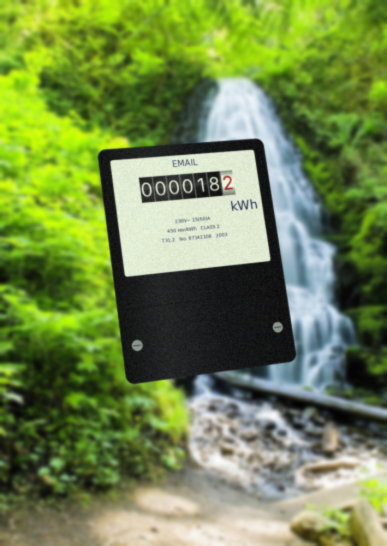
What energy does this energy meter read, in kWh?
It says 18.2 kWh
